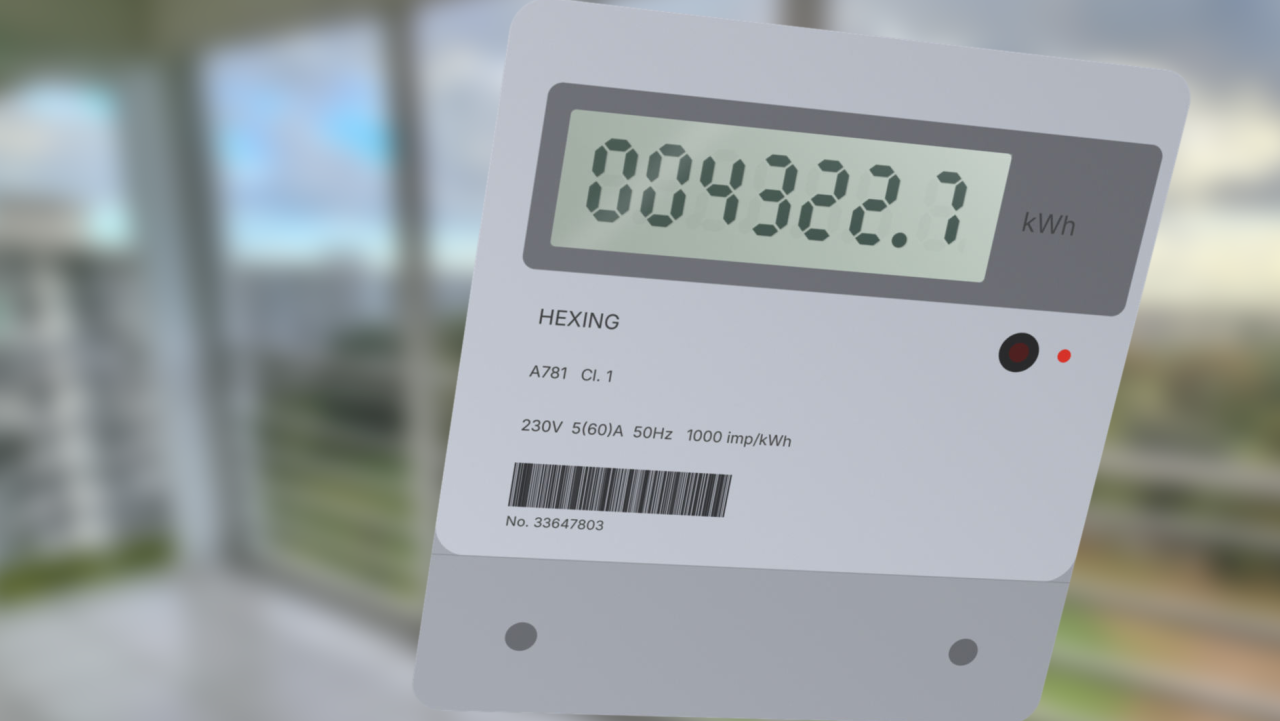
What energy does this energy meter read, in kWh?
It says 4322.7 kWh
